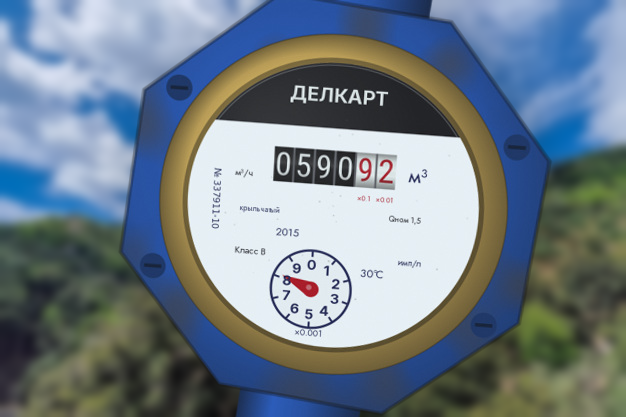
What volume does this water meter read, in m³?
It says 590.928 m³
